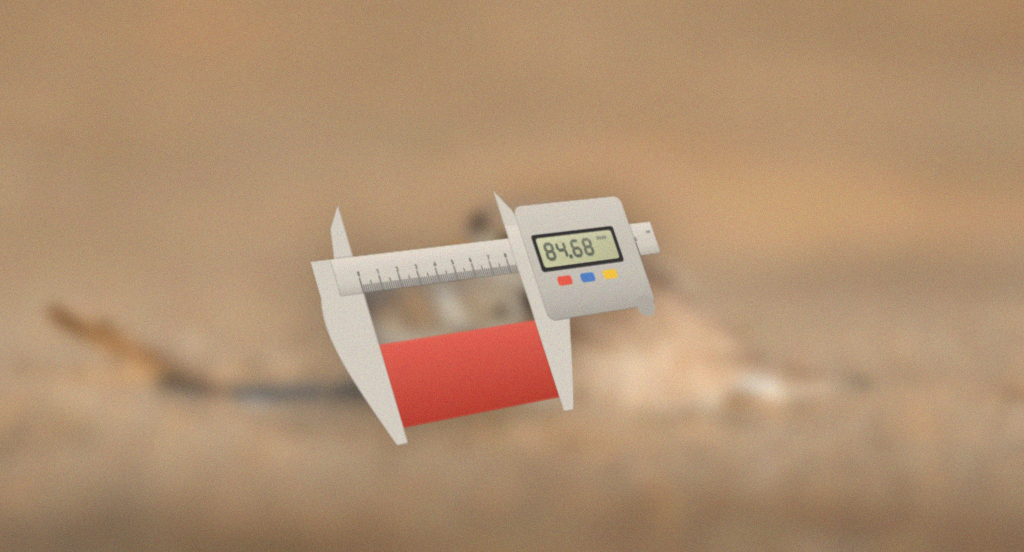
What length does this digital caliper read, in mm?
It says 84.68 mm
